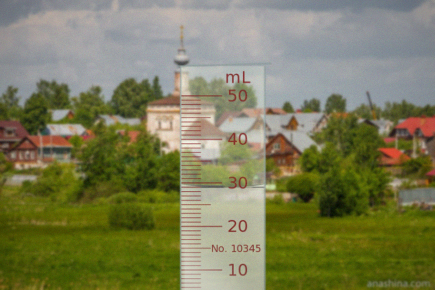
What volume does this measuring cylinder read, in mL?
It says 29 mL
